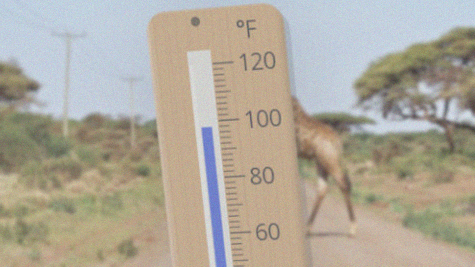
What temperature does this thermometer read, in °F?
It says 98 °F
